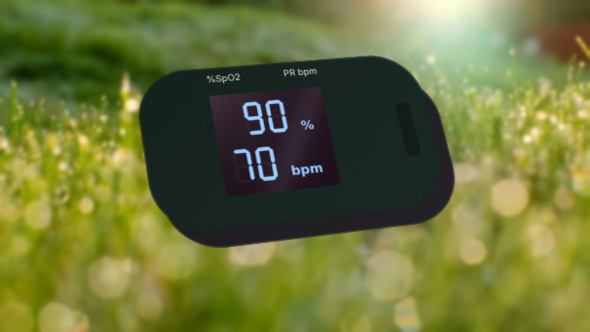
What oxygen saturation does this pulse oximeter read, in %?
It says 90 %
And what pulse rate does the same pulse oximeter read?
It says 70 bpm
